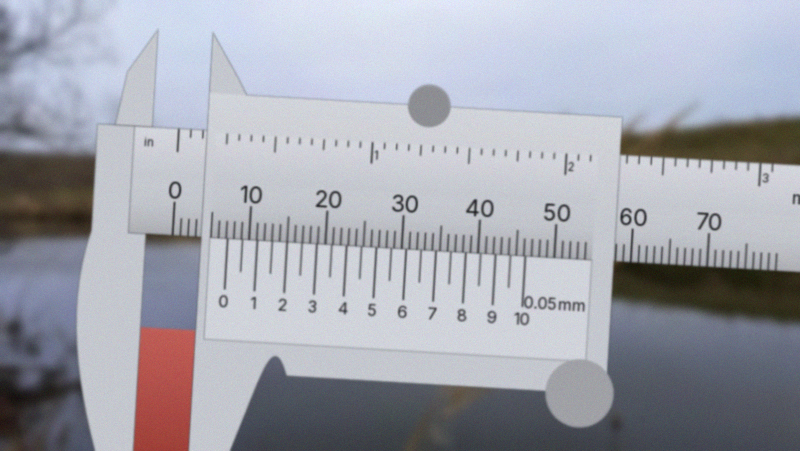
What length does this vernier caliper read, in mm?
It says 7.2 mm
